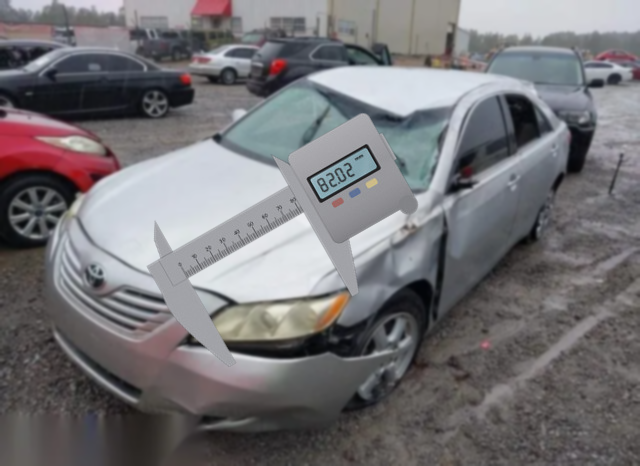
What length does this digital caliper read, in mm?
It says 82.02 mm
